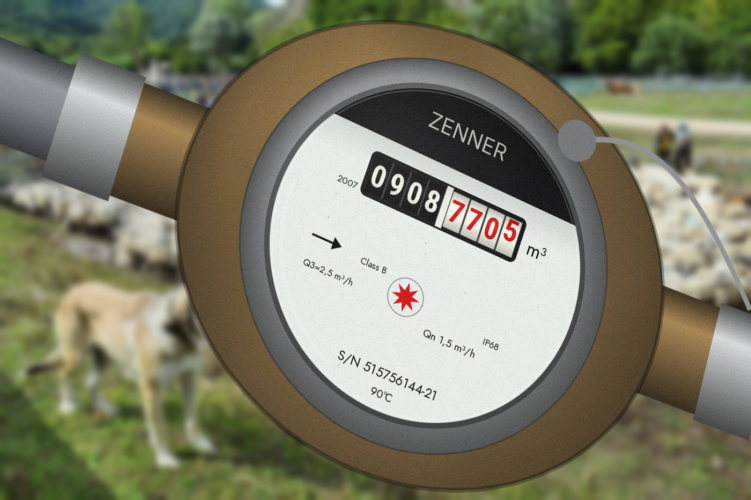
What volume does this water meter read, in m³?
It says 908.7705 m³
